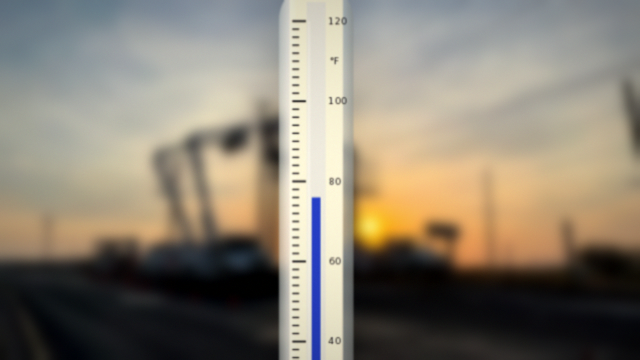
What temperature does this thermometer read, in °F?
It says 76 °F
